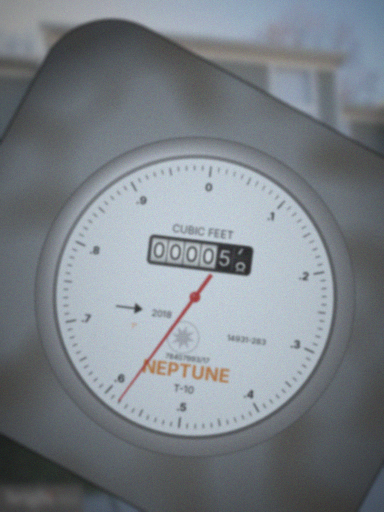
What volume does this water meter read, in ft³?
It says 57.58 ft³
